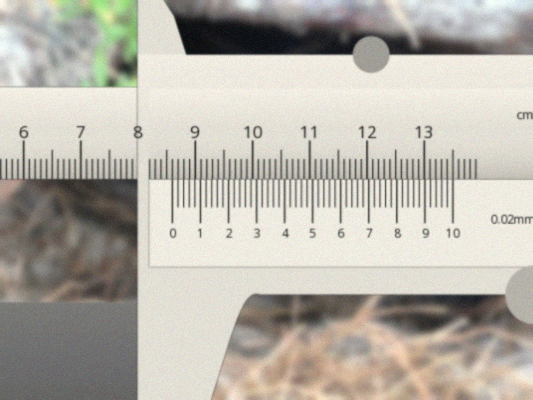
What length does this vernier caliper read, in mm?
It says 86.0 mm
